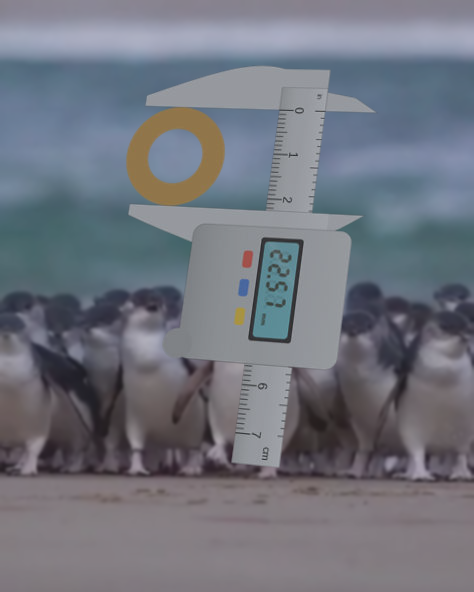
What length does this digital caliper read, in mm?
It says 22.57 mm
